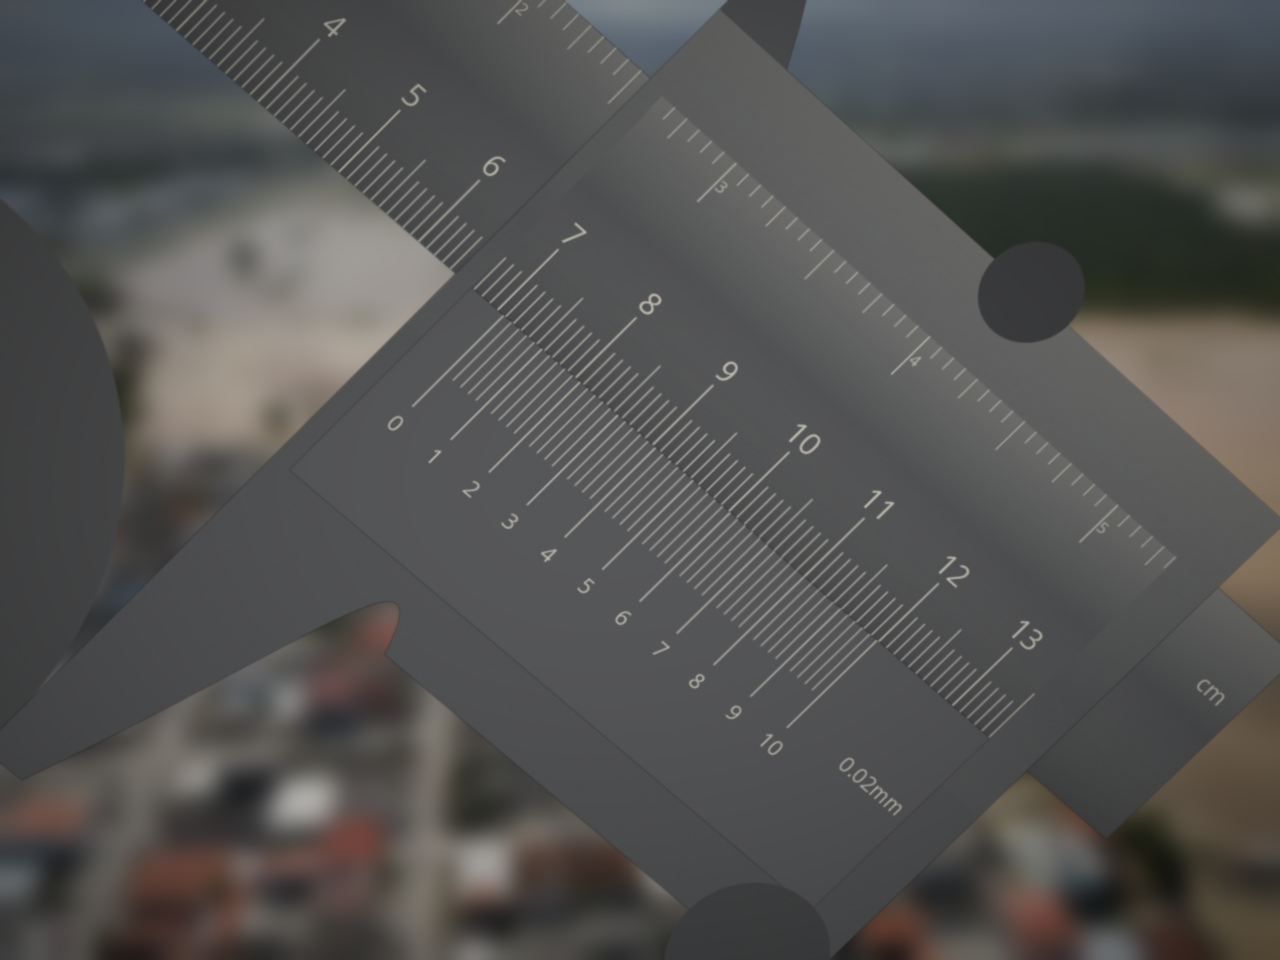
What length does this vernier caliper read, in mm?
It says 70.8 mm
